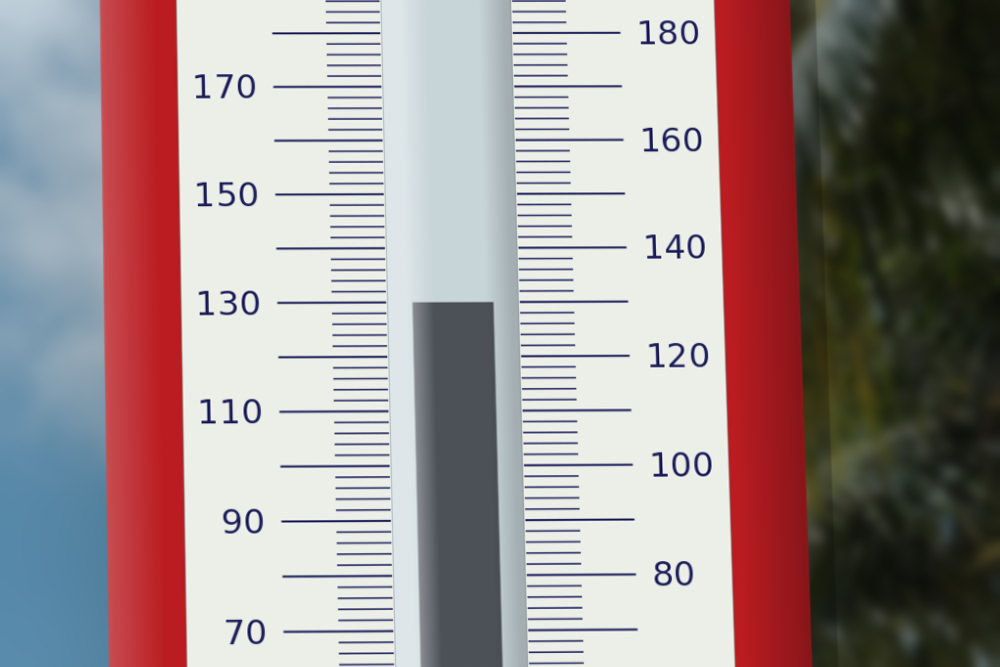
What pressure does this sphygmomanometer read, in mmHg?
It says 130 mmHg
